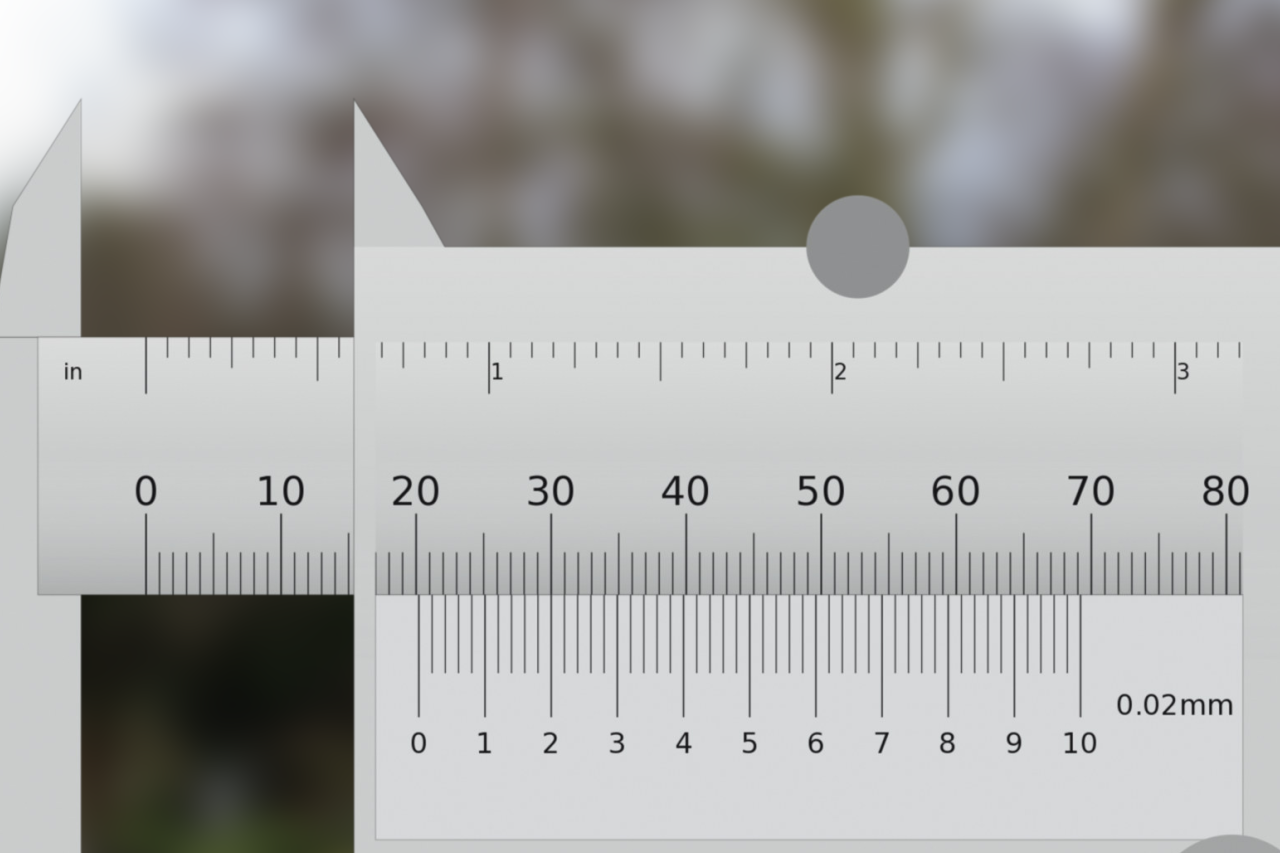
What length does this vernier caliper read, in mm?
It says 20.2 mm
